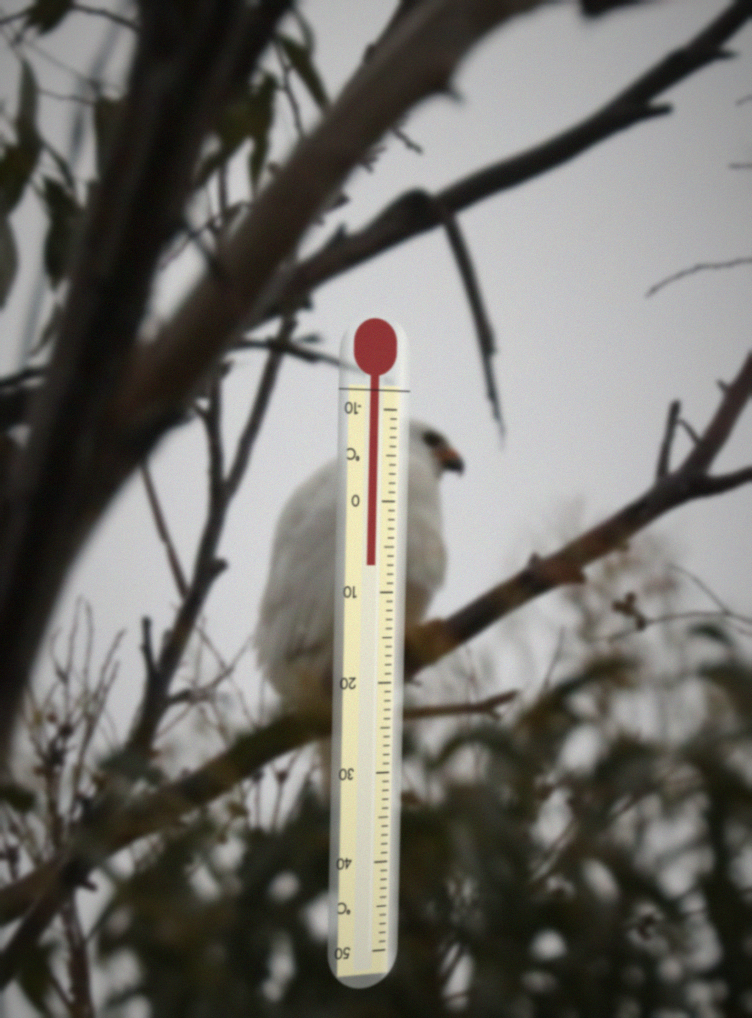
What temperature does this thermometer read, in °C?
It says 7 °C
